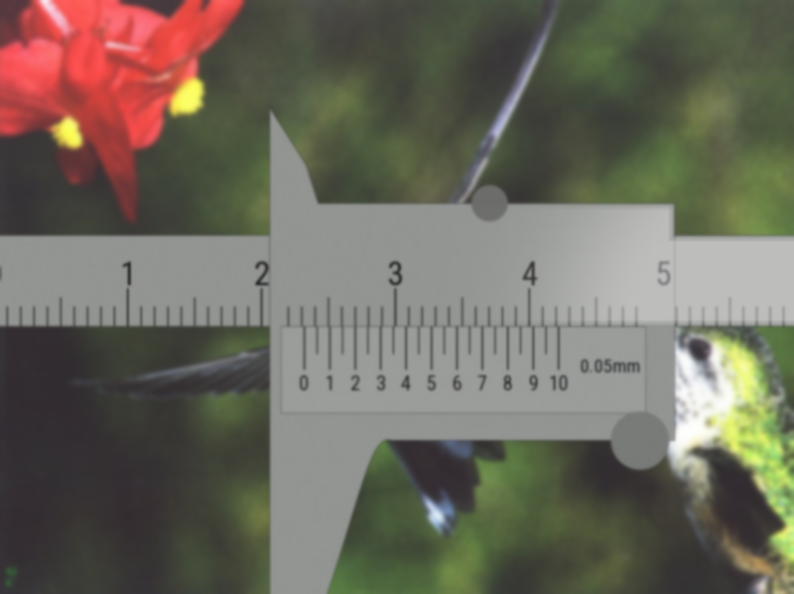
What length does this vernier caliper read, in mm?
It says 23.2 mm
